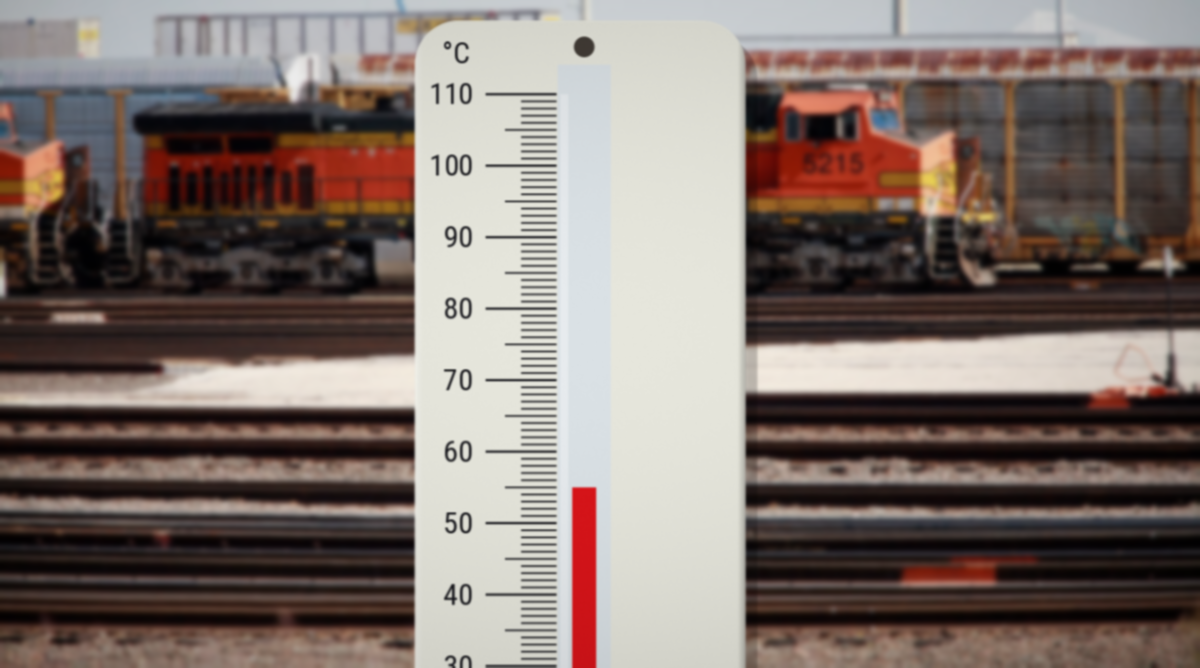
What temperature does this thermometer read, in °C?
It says 55 °C
